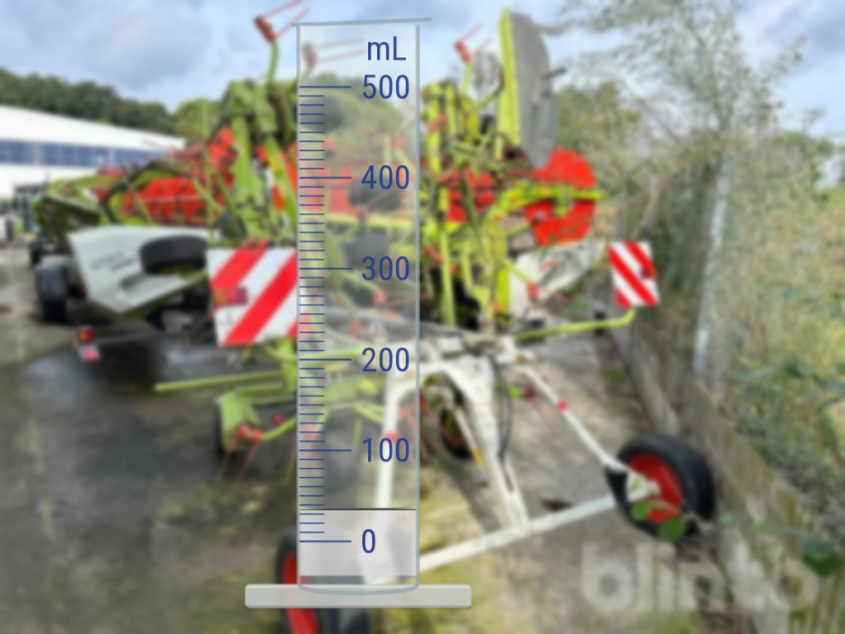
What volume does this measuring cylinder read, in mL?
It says 35 mL
